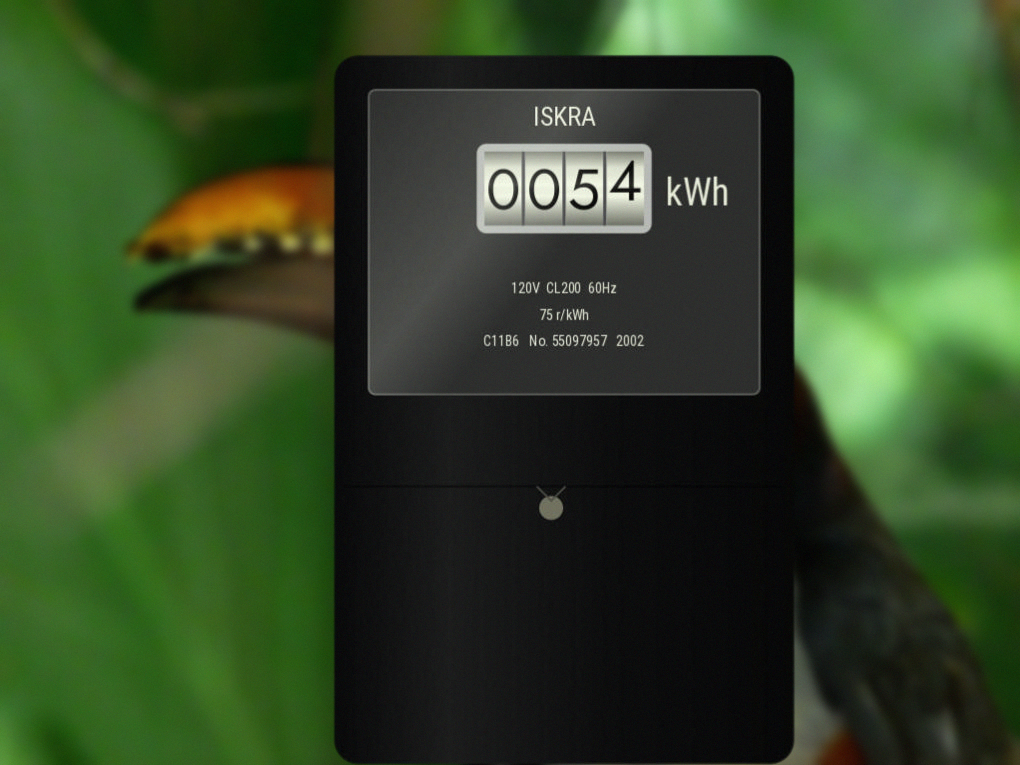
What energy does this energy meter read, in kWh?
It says 54 kWh
